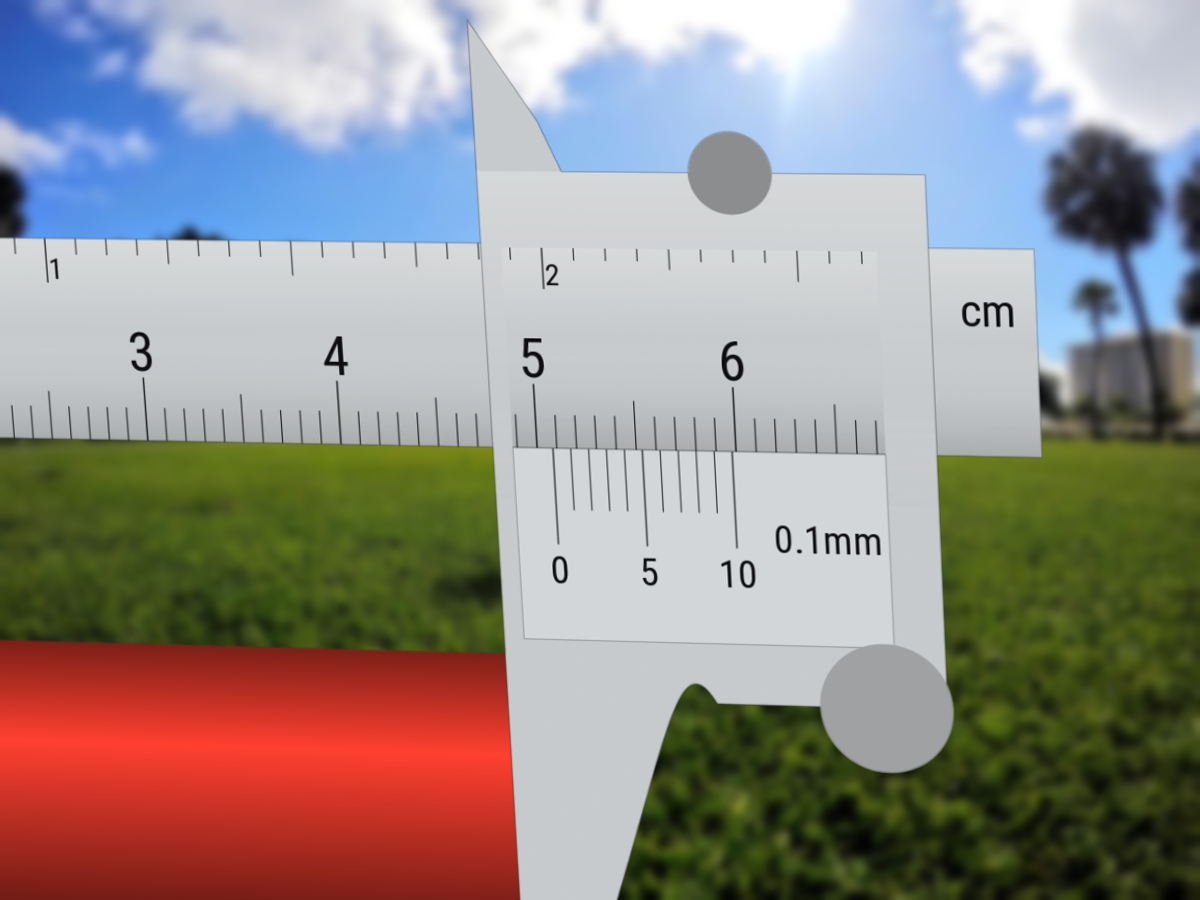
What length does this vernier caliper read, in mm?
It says 50.8 mm
